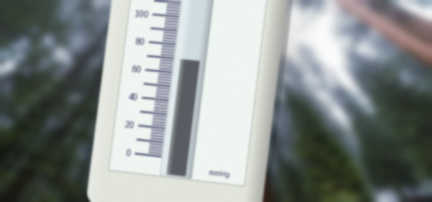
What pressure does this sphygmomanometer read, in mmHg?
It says 70 mmHg
